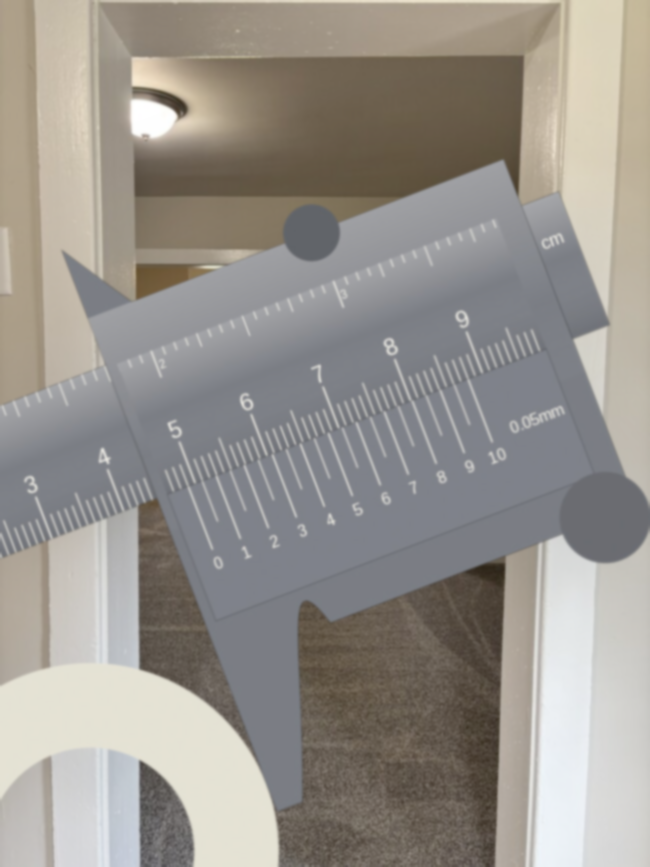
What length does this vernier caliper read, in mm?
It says 49.0 mm
